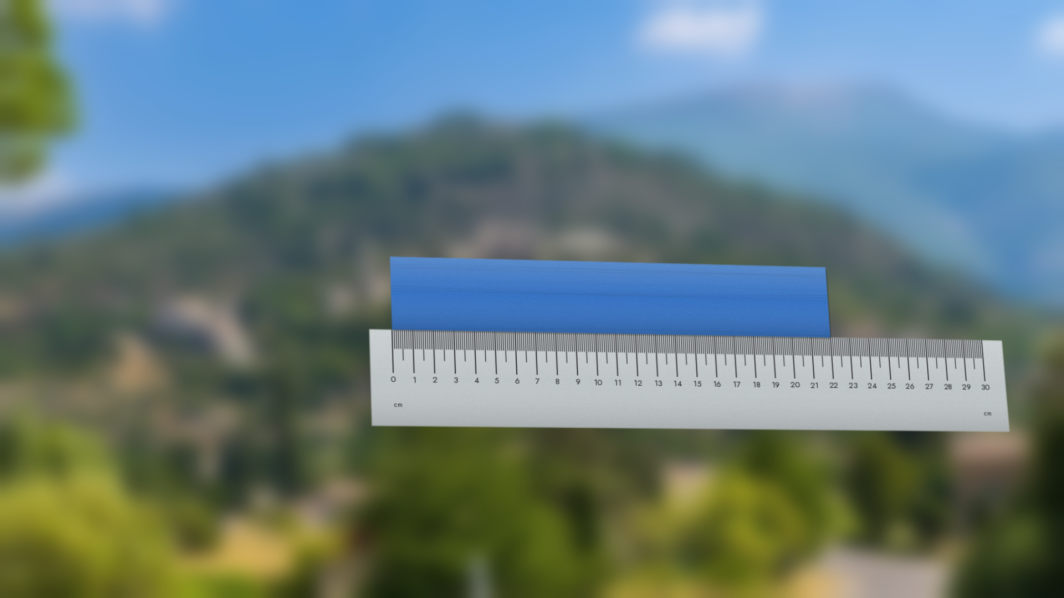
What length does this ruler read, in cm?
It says 22 cm
